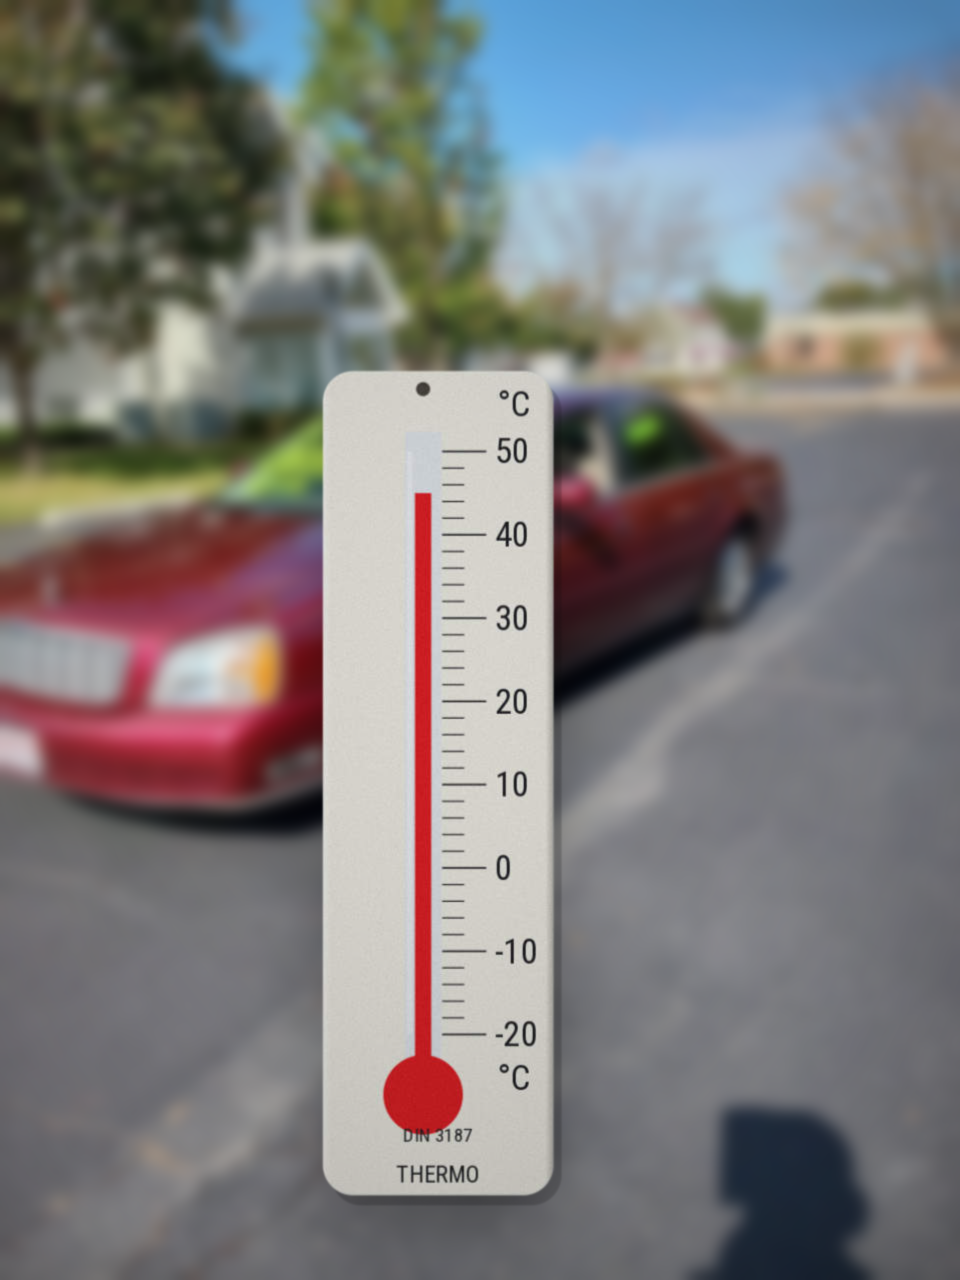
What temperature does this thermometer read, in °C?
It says 45 °C
